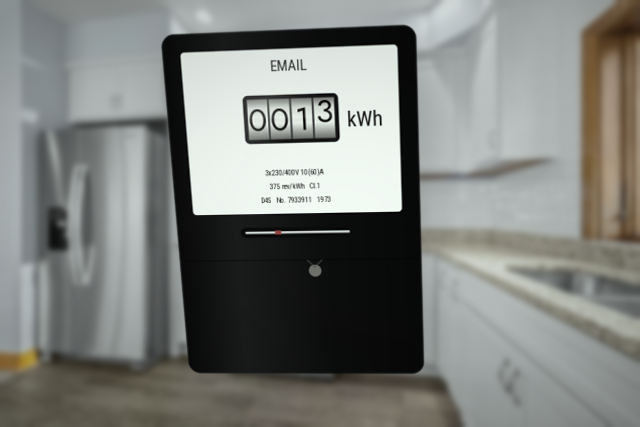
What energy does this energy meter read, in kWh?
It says 13 kWh
